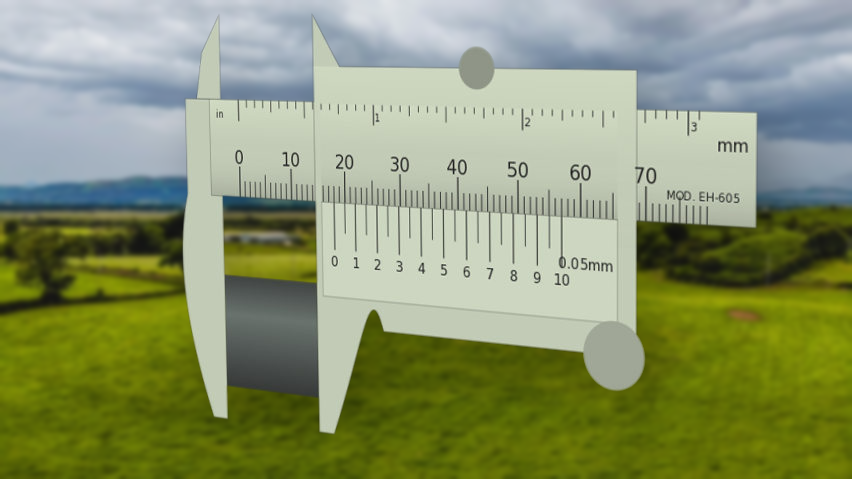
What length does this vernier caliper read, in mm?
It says 18.0 mm
